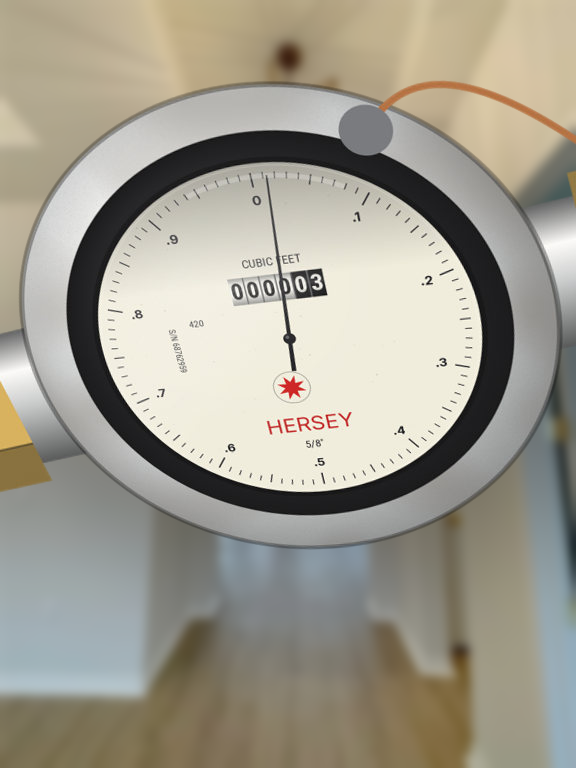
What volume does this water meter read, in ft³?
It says 3.01 ft³
